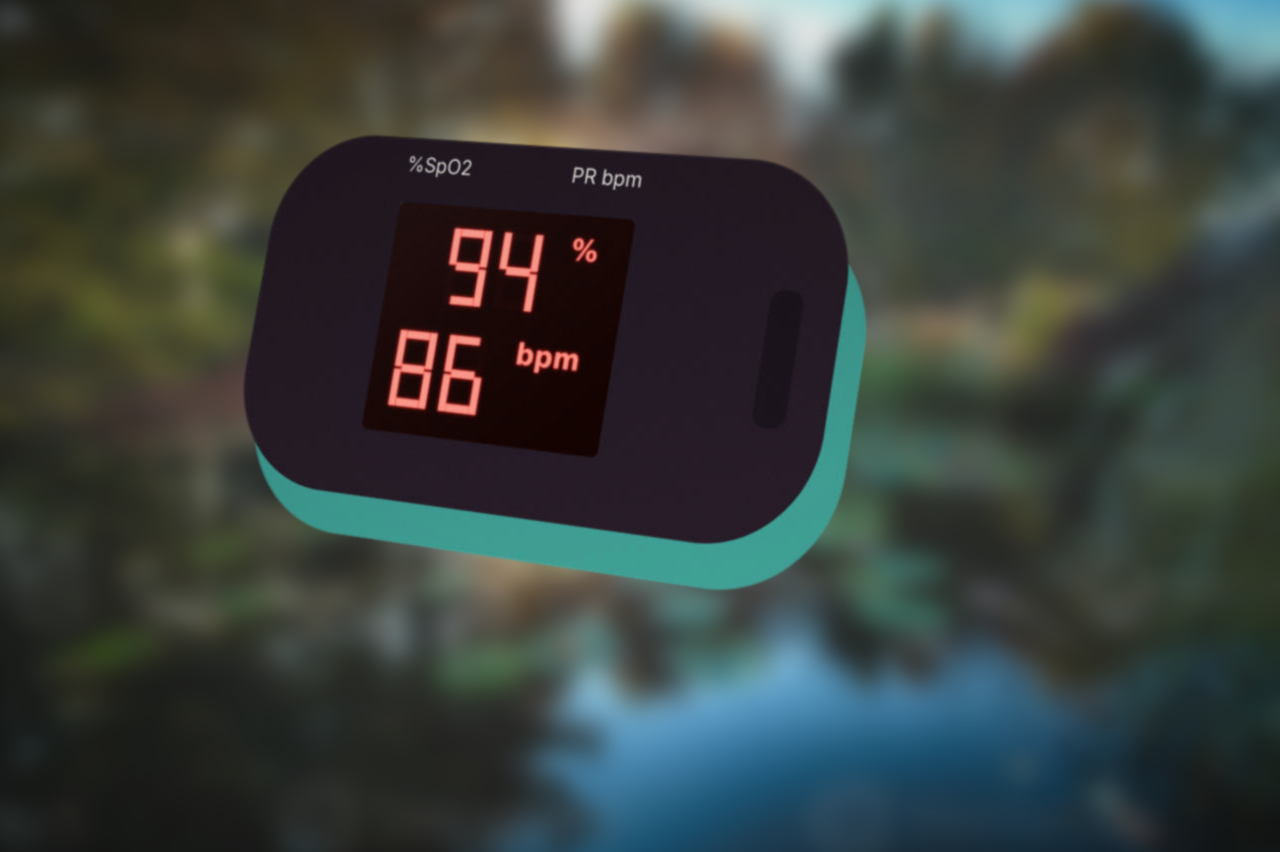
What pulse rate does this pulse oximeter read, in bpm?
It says 86 bpm
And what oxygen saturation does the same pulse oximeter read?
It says 94 %
